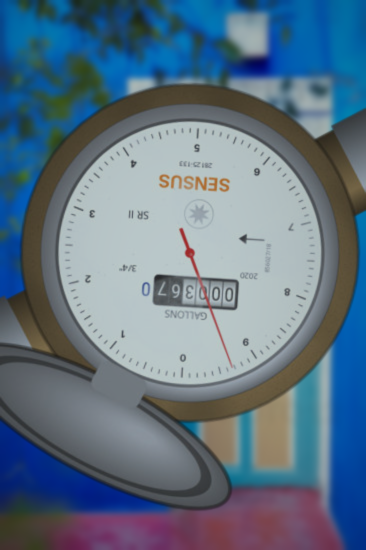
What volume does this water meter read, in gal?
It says 3669.3 gal
